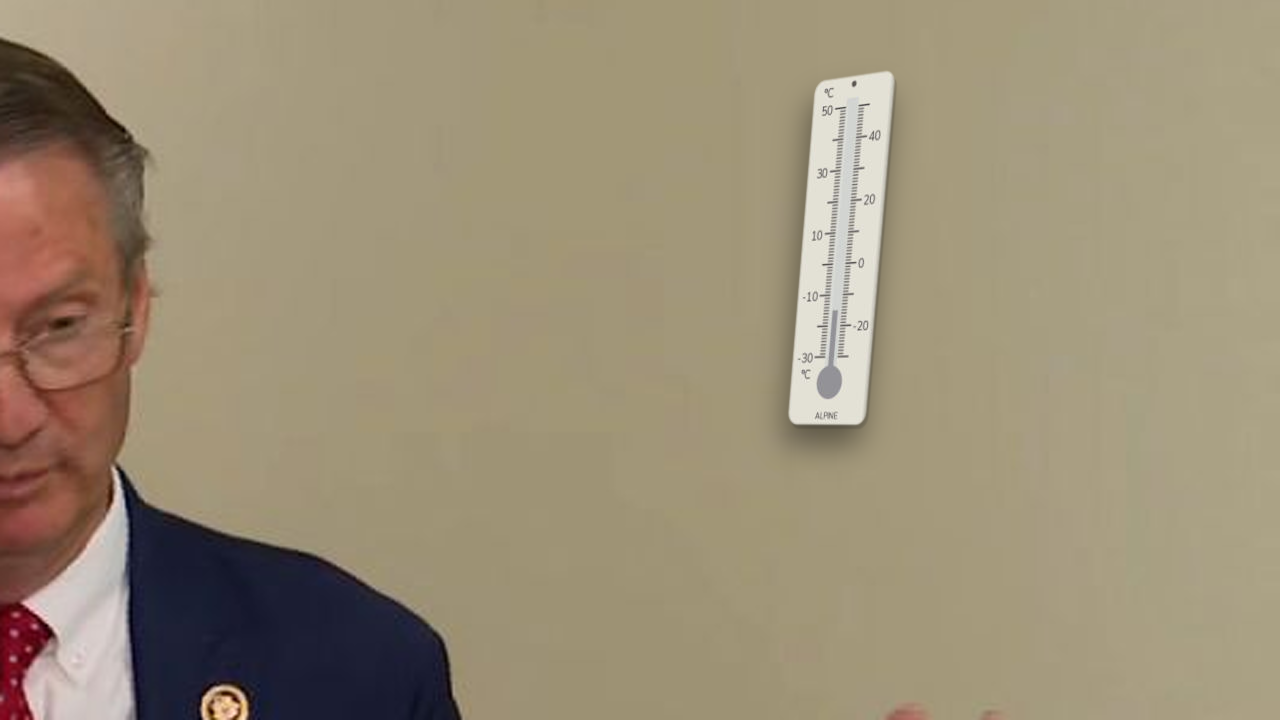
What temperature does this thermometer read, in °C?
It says -15 °C
